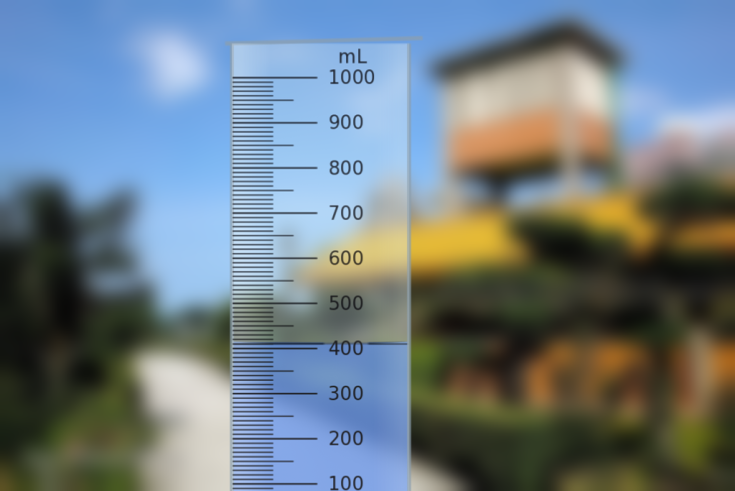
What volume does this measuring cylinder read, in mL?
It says 410 mL
